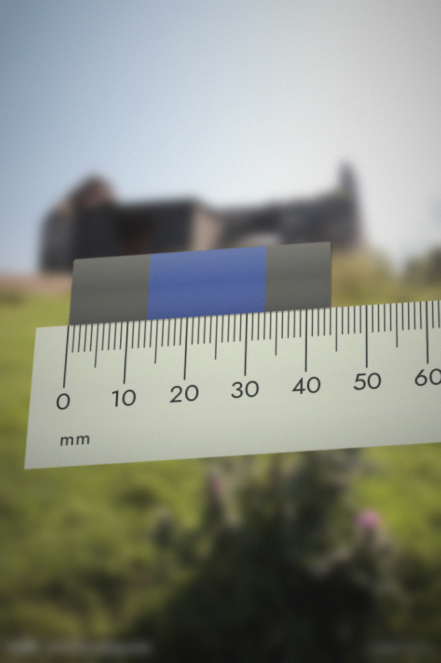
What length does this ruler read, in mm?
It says 44 mm
